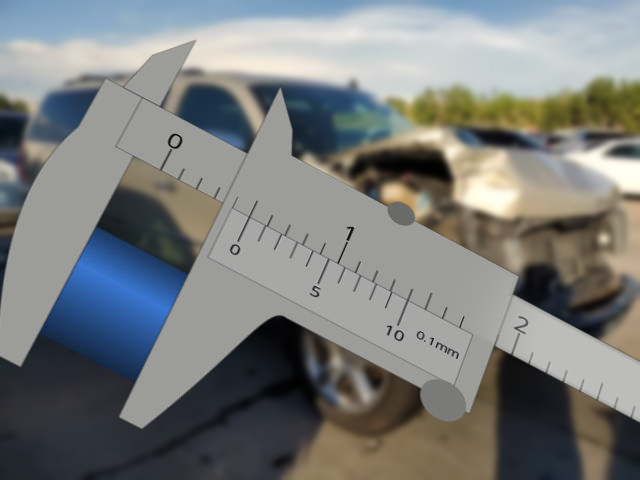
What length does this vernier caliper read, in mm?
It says 5.0 mm
